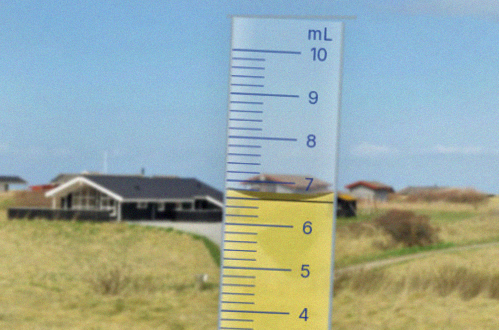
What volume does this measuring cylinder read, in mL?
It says 6.6 mL
